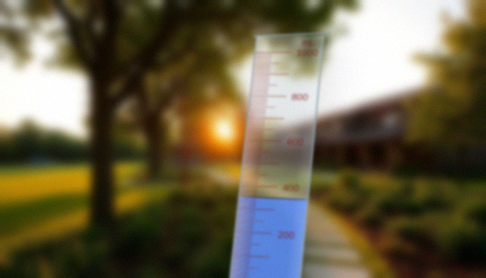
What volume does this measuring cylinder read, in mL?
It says 350 mL
